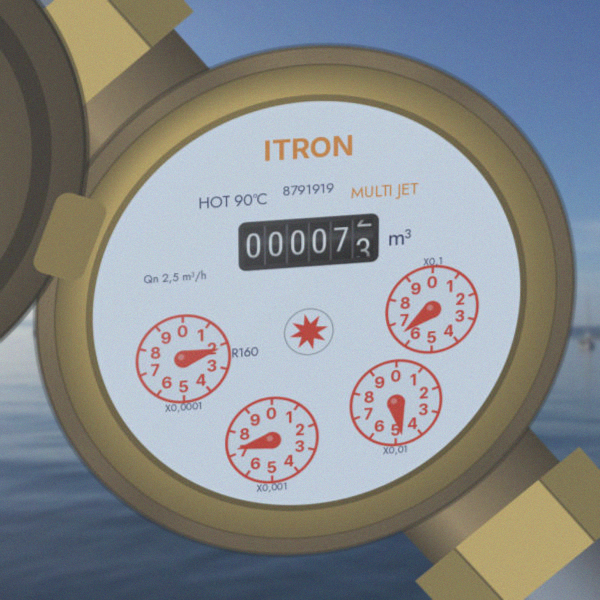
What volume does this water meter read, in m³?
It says 72.6472 m³
